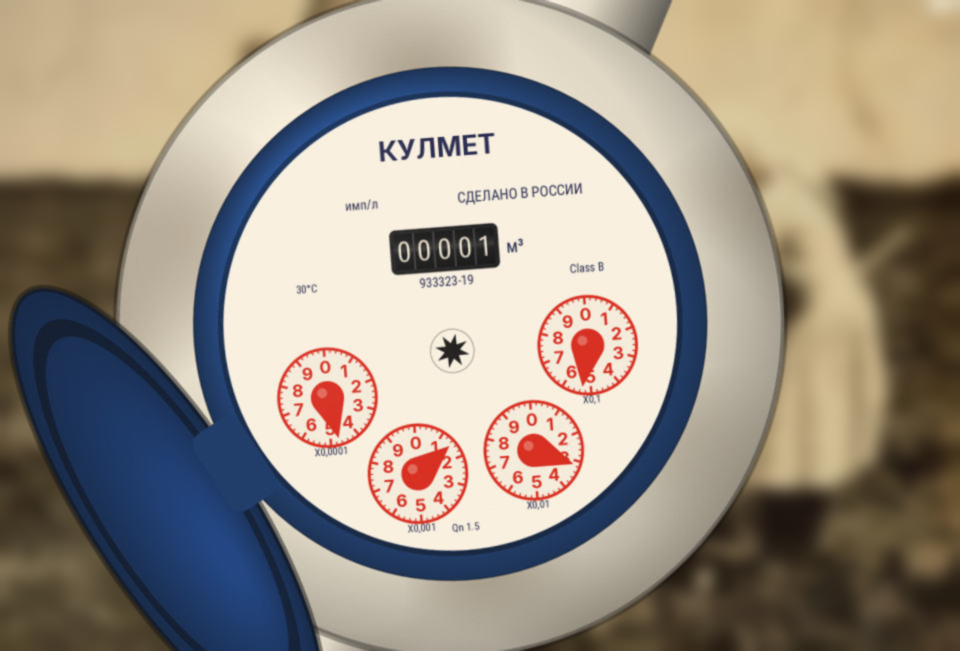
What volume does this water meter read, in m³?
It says 1.5314 m³
